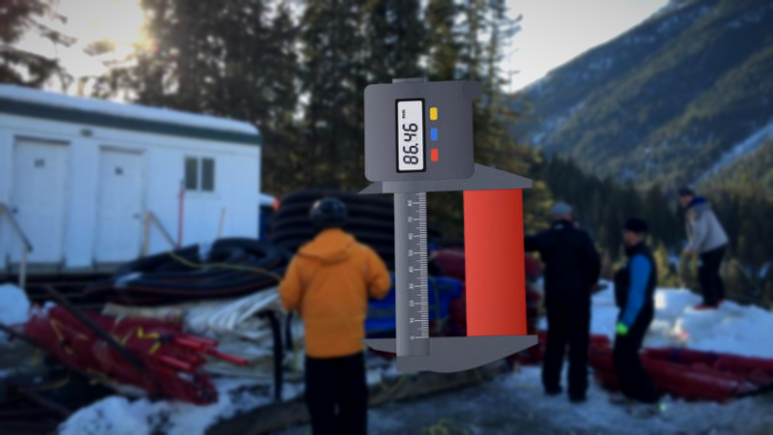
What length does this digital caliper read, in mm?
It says 86.46 mm
